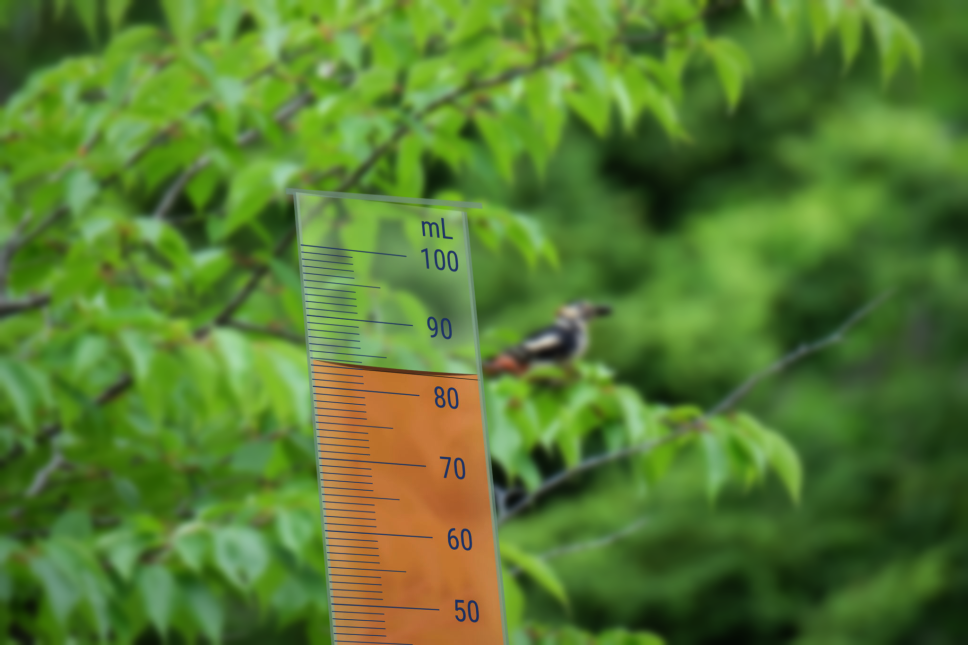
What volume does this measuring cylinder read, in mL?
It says 83 mL
